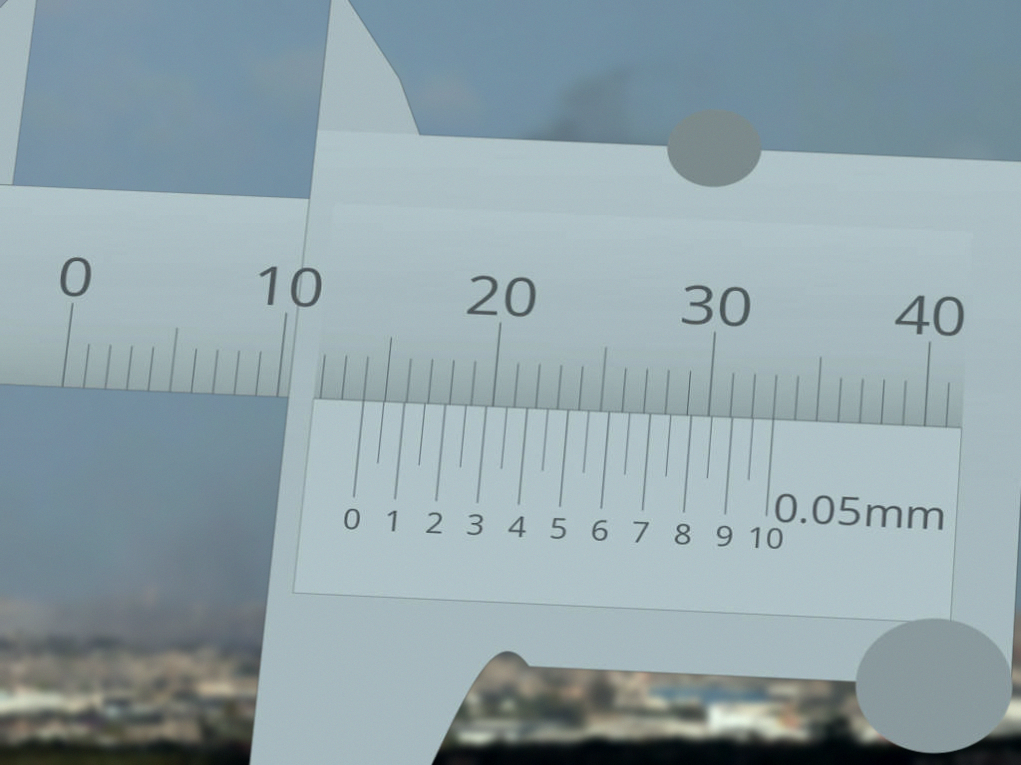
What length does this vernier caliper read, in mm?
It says 14.00 mm
